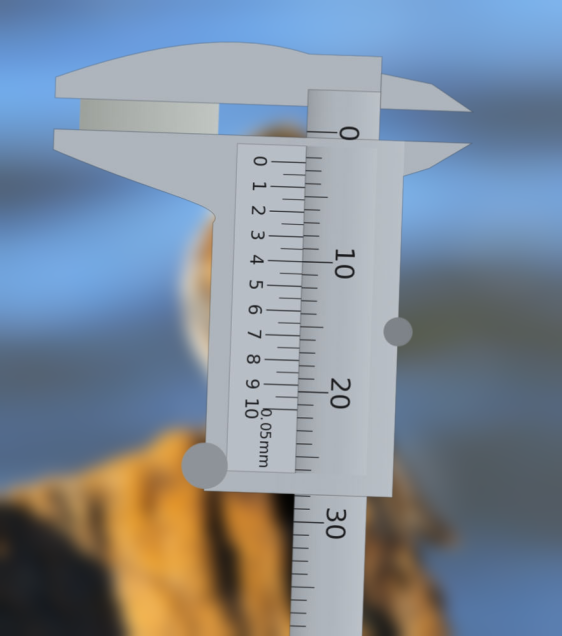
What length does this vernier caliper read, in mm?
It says 2.4 mm
